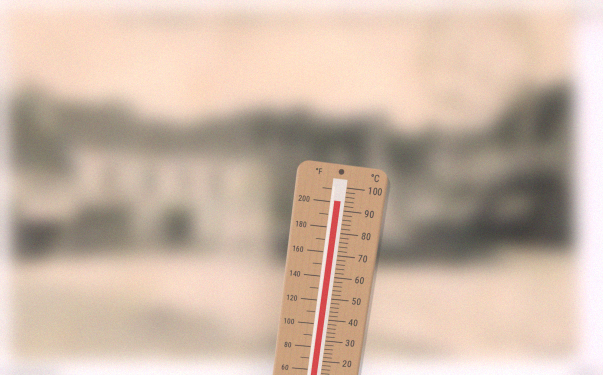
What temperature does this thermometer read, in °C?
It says 94 °C
